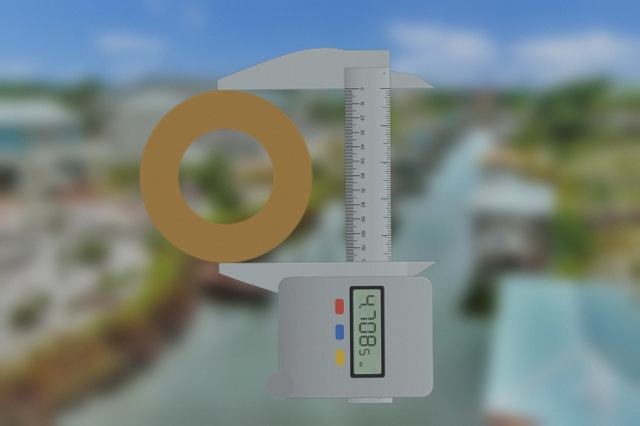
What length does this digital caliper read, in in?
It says 4.7085 in
